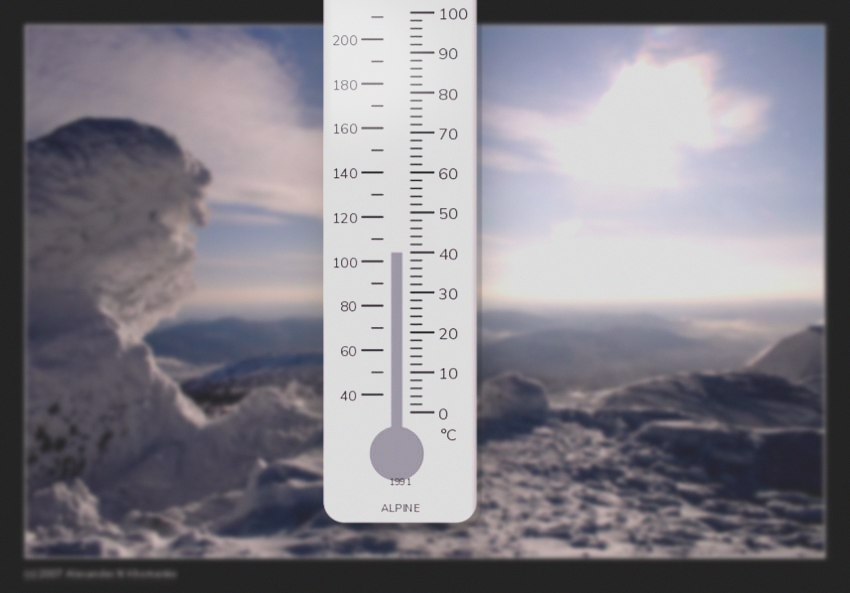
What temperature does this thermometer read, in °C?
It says 40 °C
